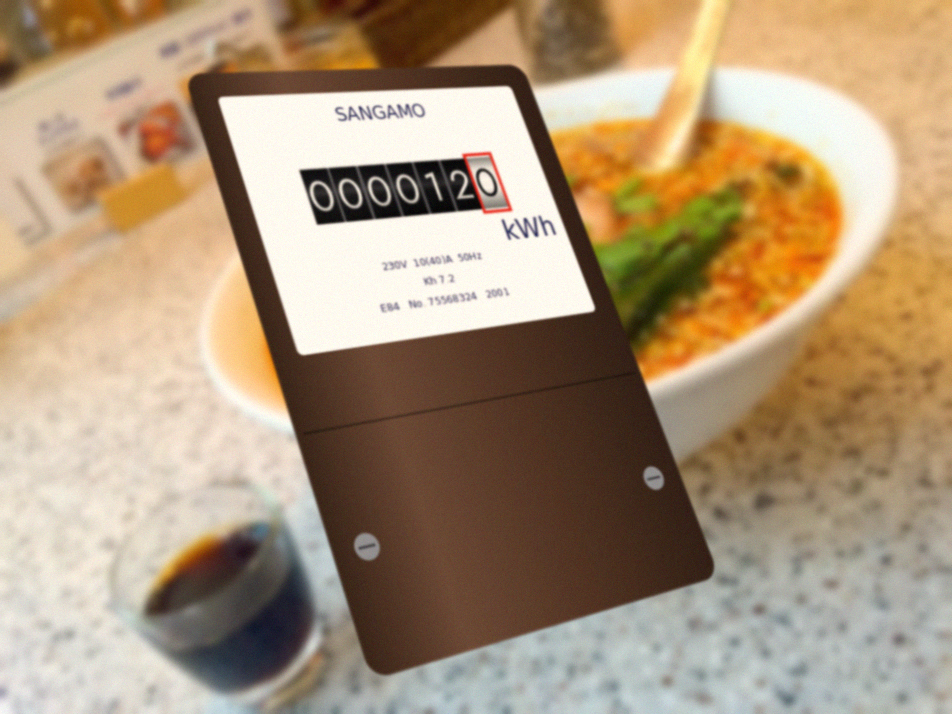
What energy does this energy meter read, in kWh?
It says 12.0 kWh
